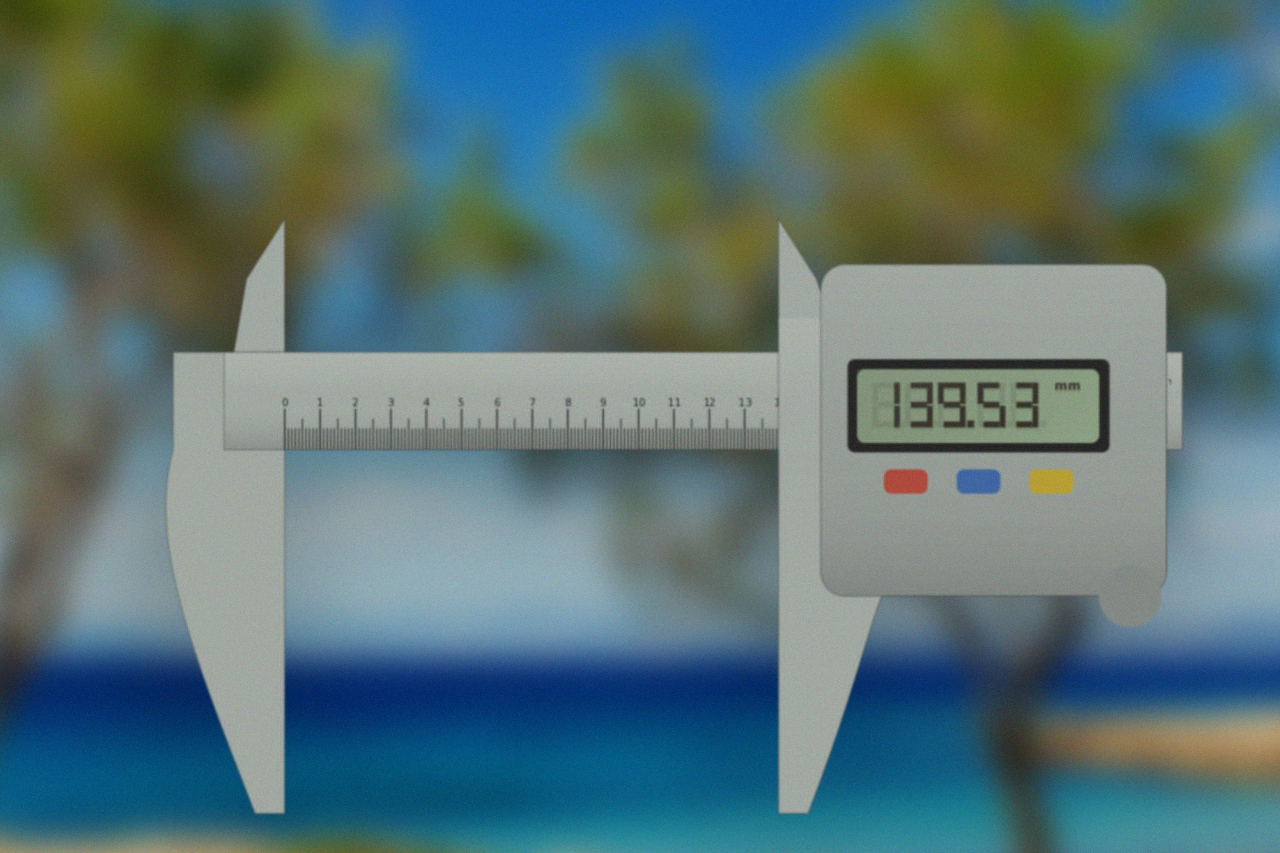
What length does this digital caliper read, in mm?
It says 139.53 mm
